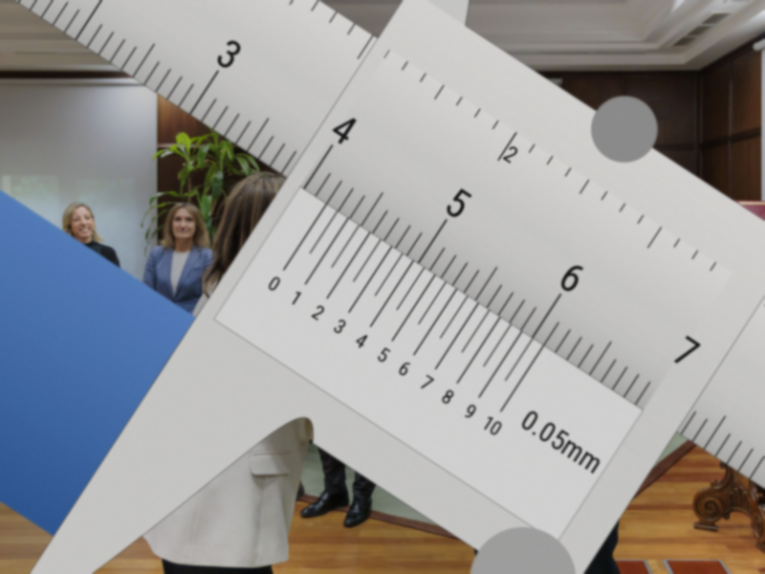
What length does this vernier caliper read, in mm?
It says 42.0 mm
